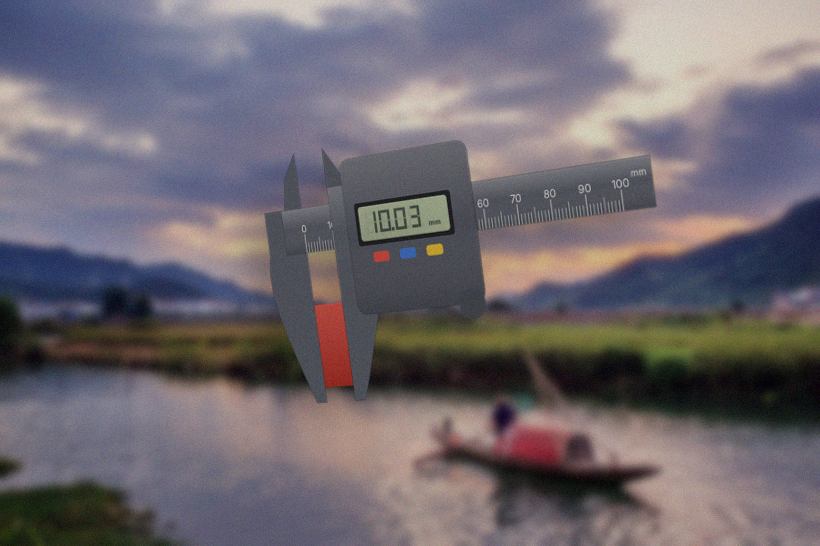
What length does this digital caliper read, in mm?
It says 10.03 mm
